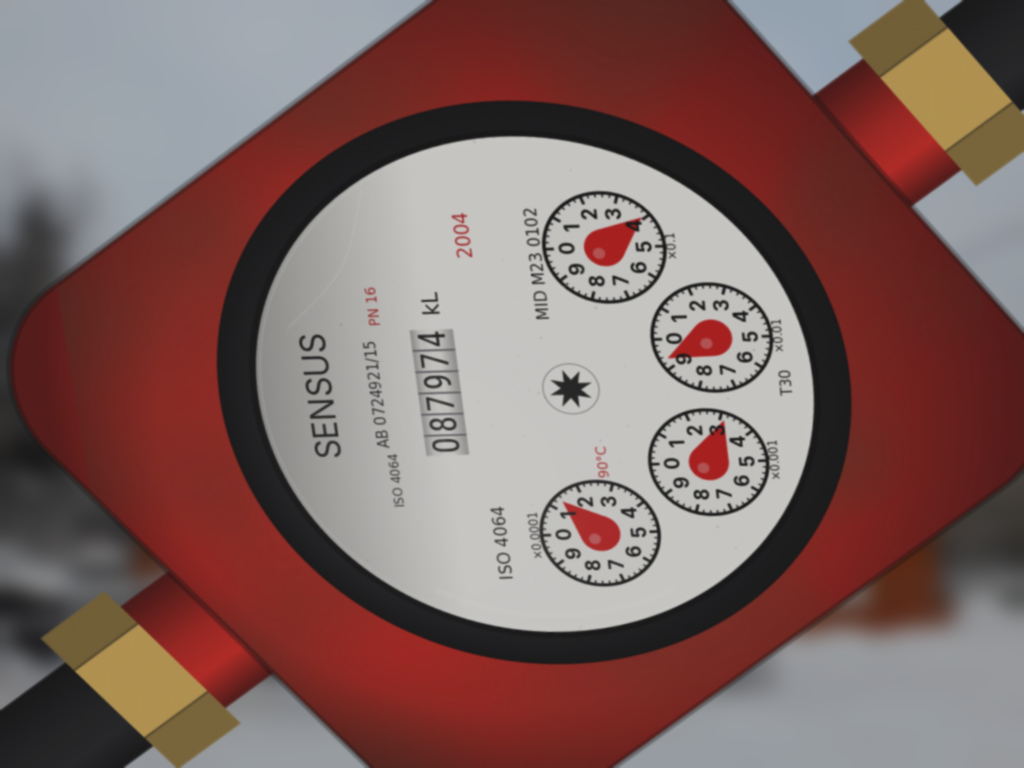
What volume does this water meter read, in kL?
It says 87974.3931 kL
